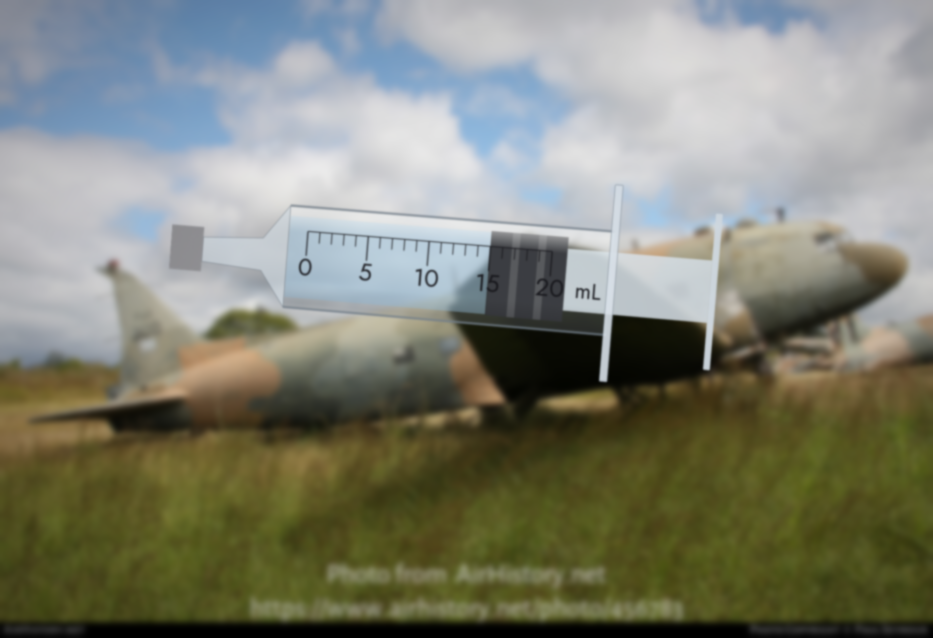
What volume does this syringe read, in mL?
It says 15 mL
